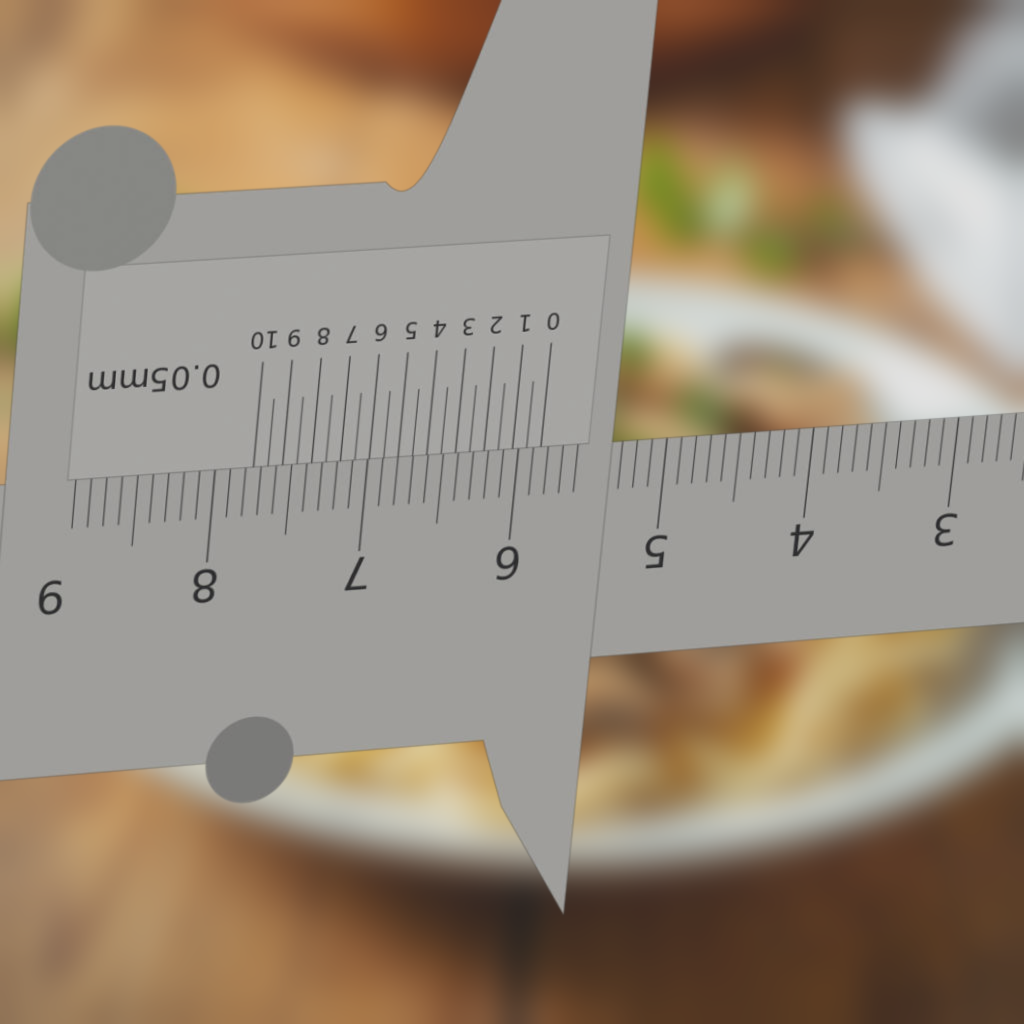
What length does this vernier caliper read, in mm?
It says 58.5 mm
